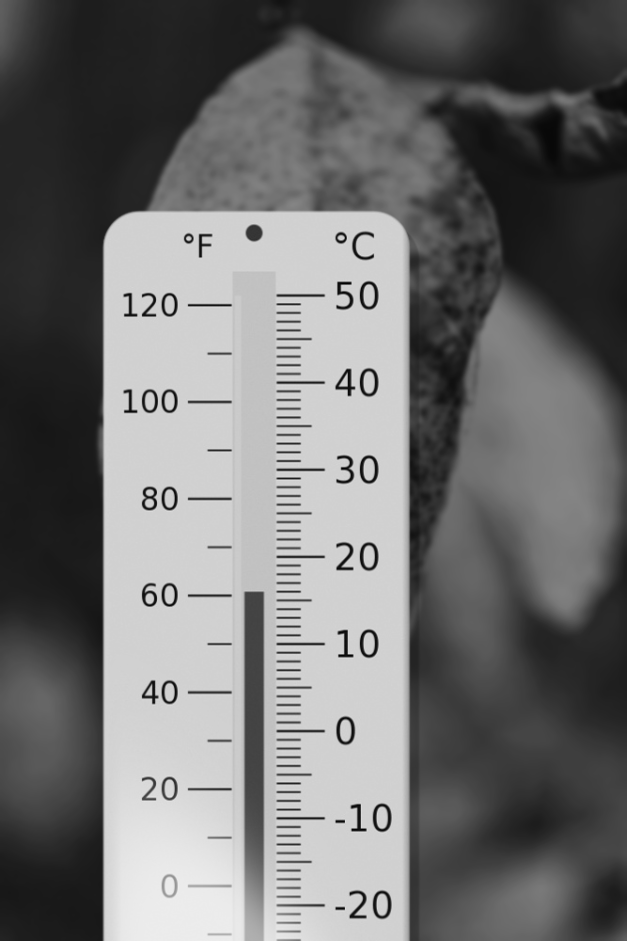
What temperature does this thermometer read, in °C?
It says 16 °C
